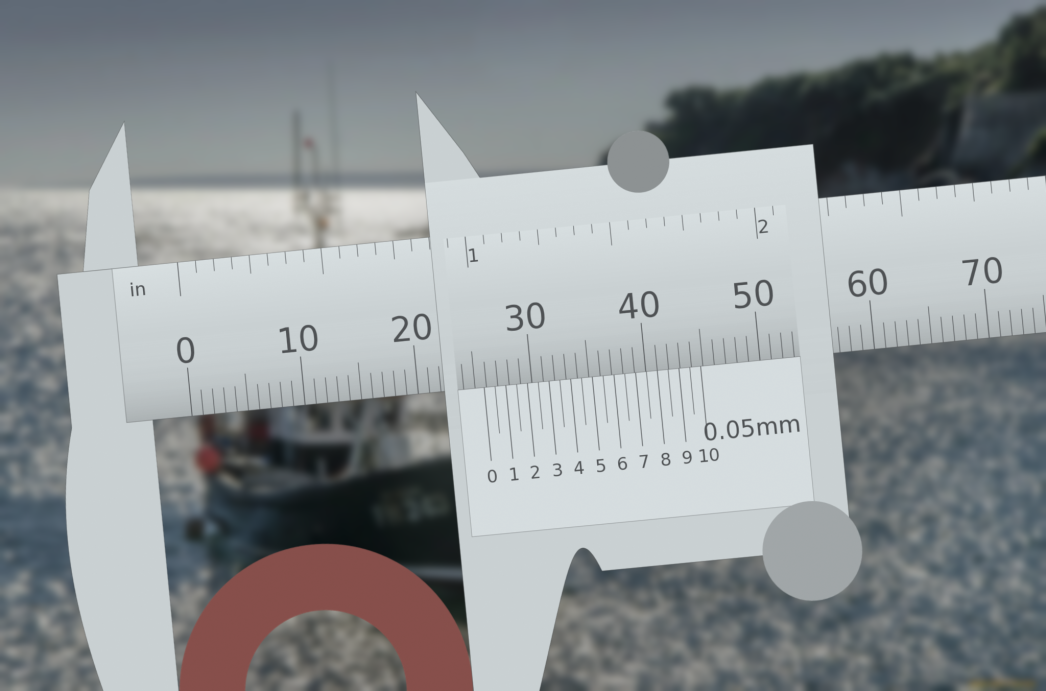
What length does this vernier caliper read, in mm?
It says 25.8 mm
